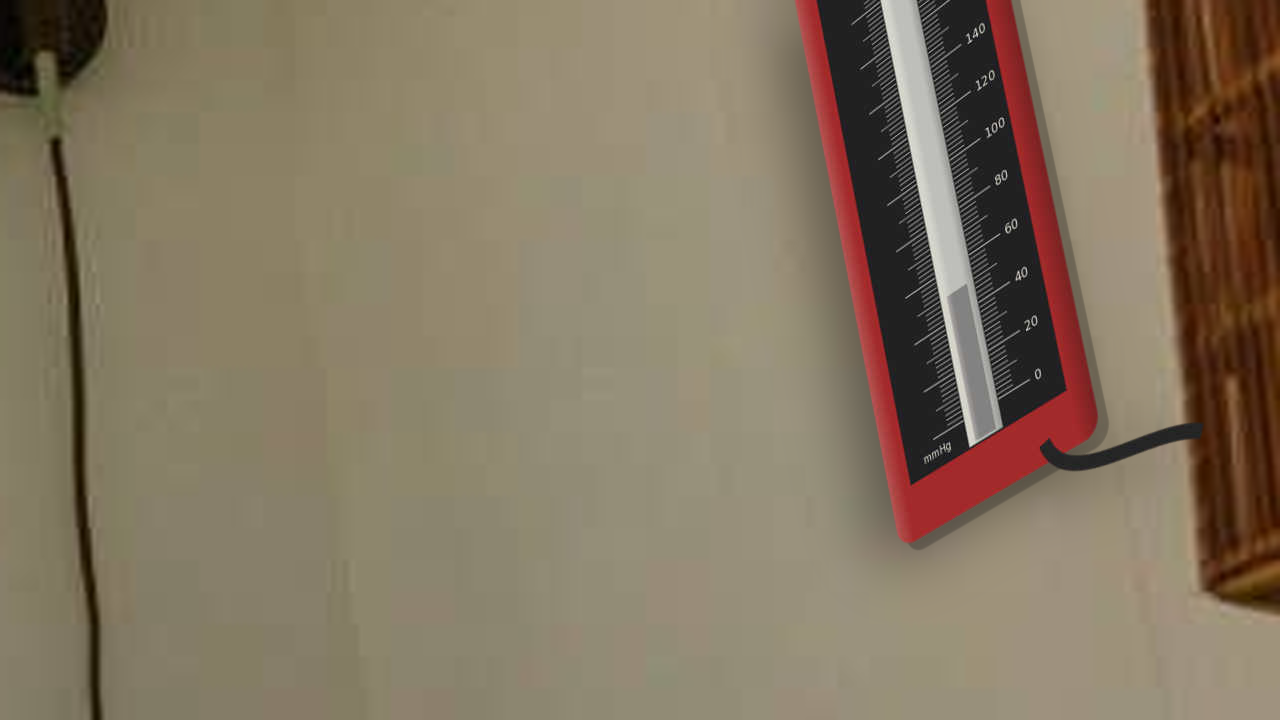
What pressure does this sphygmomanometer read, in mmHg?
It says 50 mmHg
